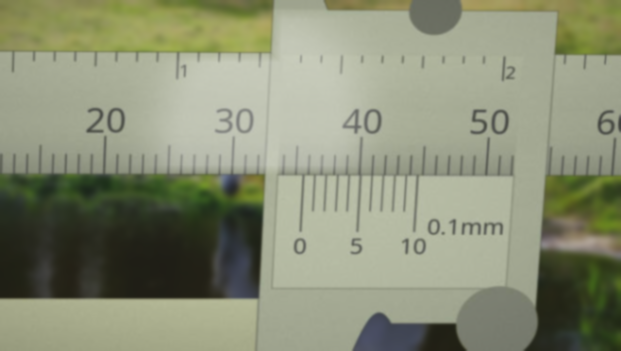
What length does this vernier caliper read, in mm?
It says 35.6 mm
